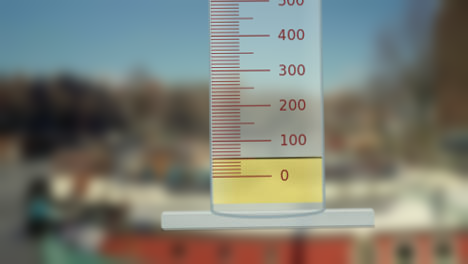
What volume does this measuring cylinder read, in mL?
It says 50 mL
